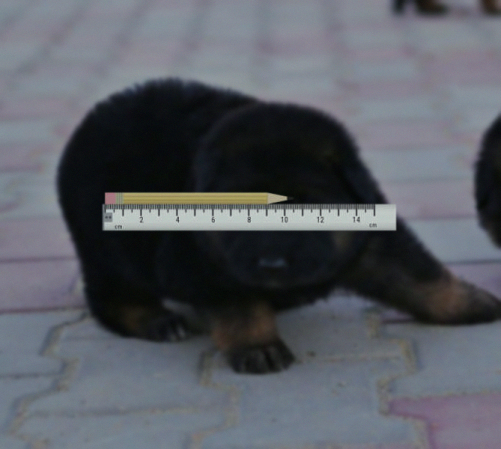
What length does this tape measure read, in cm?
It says 10.5 cm
